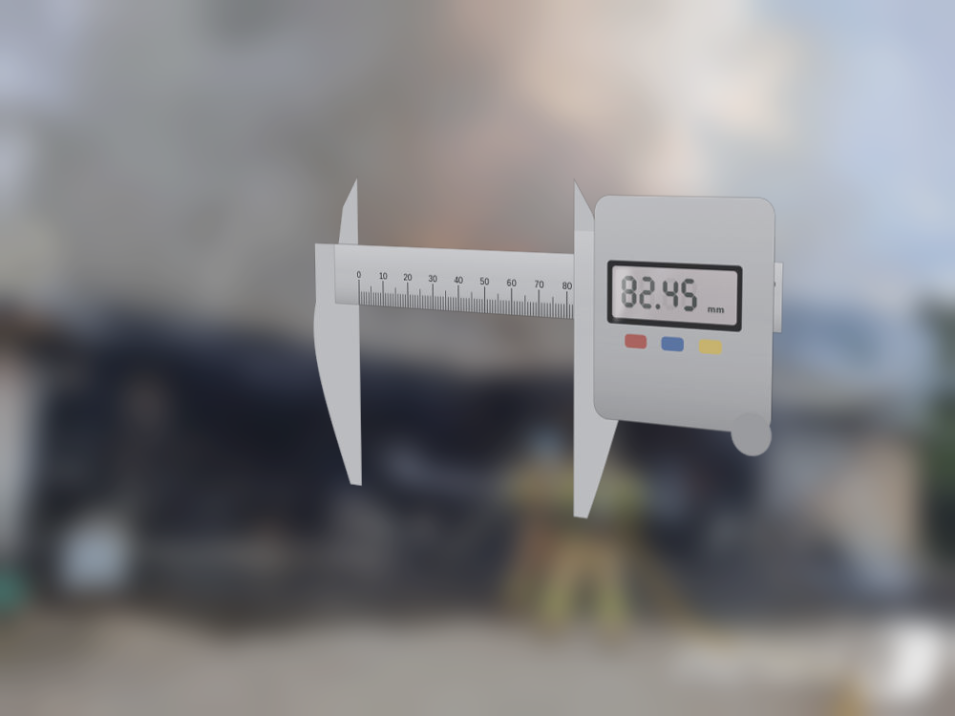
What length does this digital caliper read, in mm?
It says 82.45 mm
